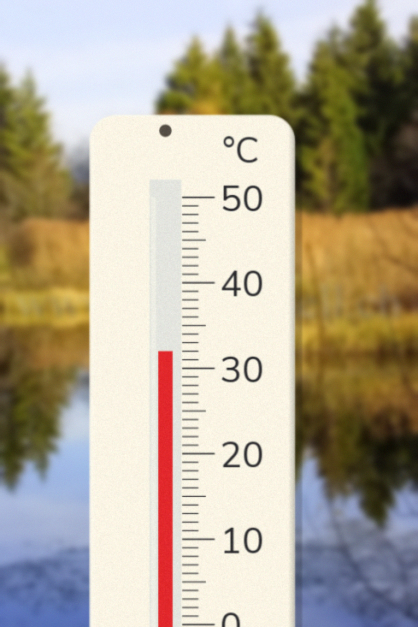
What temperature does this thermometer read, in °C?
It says 32 °C
